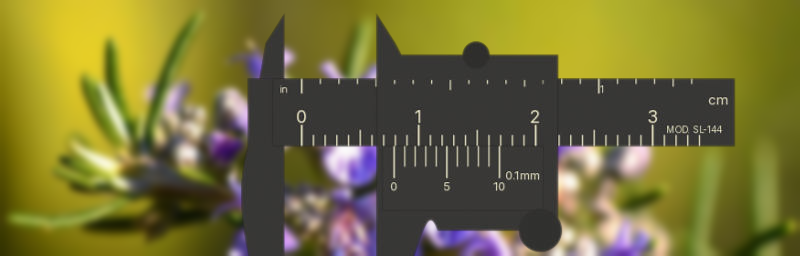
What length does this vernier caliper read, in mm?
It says 7.9 mm
